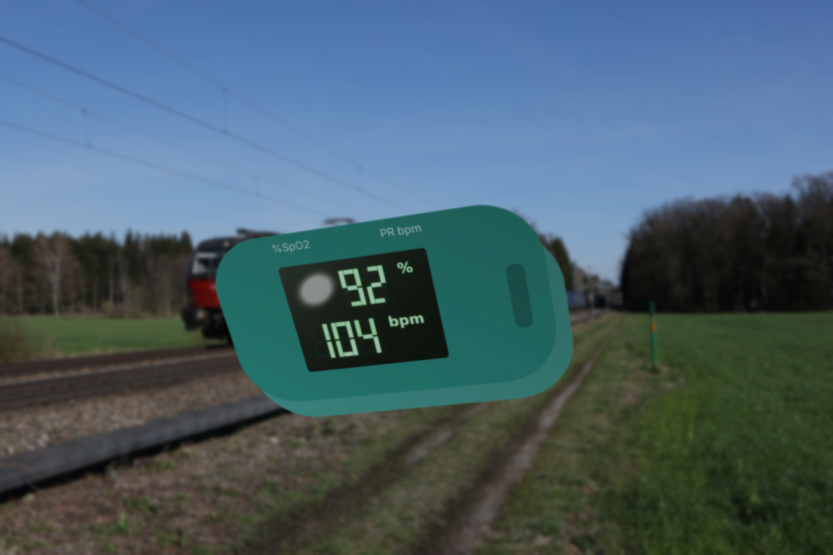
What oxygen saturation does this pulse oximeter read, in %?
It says 92 %
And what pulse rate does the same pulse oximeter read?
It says 104 bpm
